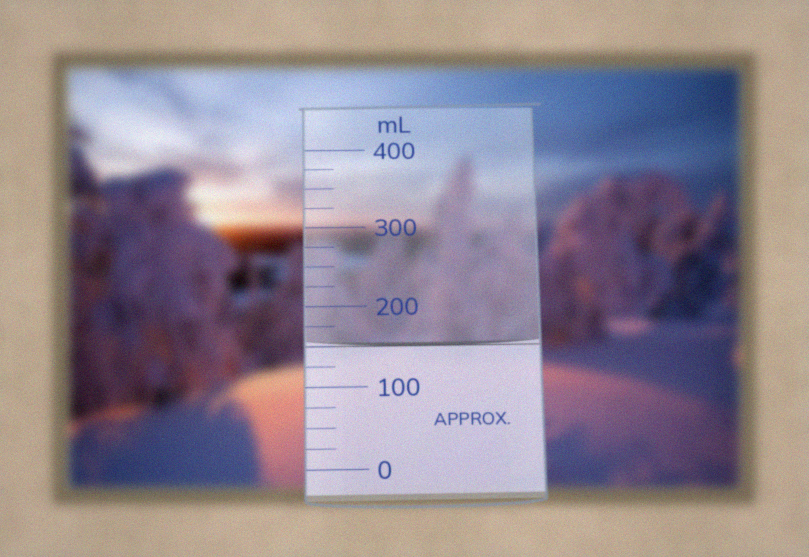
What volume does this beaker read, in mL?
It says 150 mL
